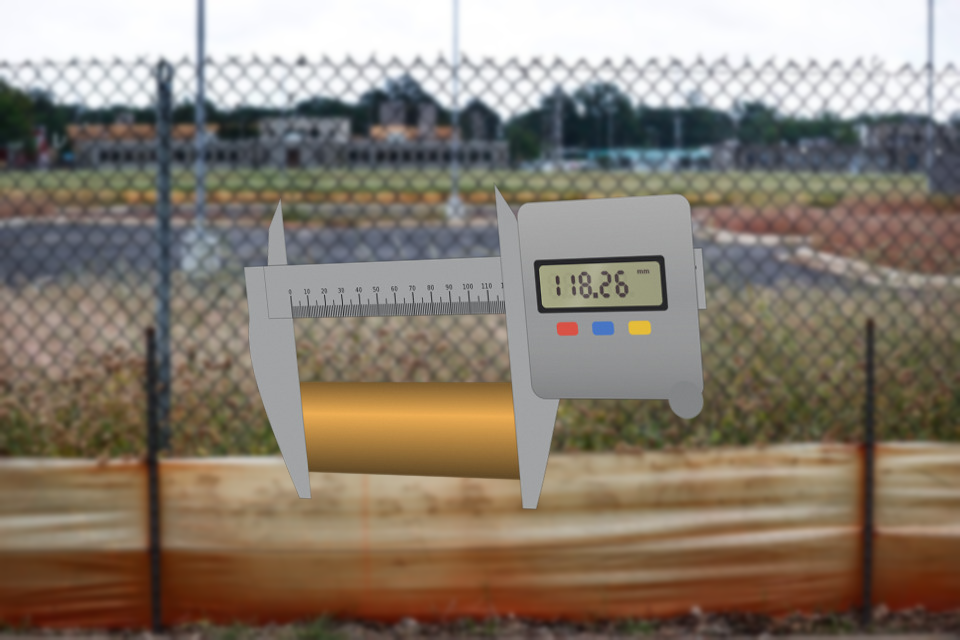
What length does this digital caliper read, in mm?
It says 118.26 mm
